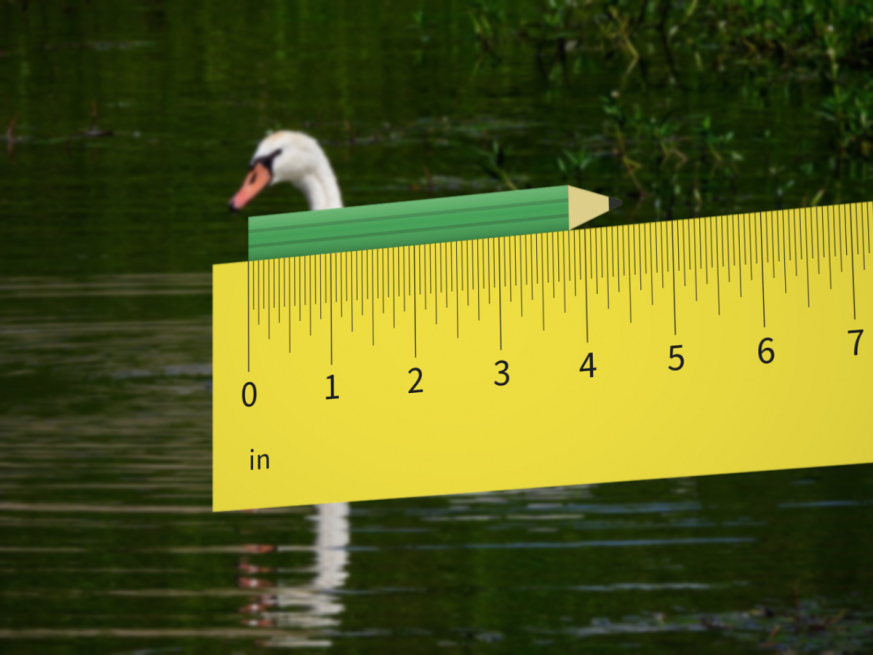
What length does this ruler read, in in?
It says 4.4375 in
